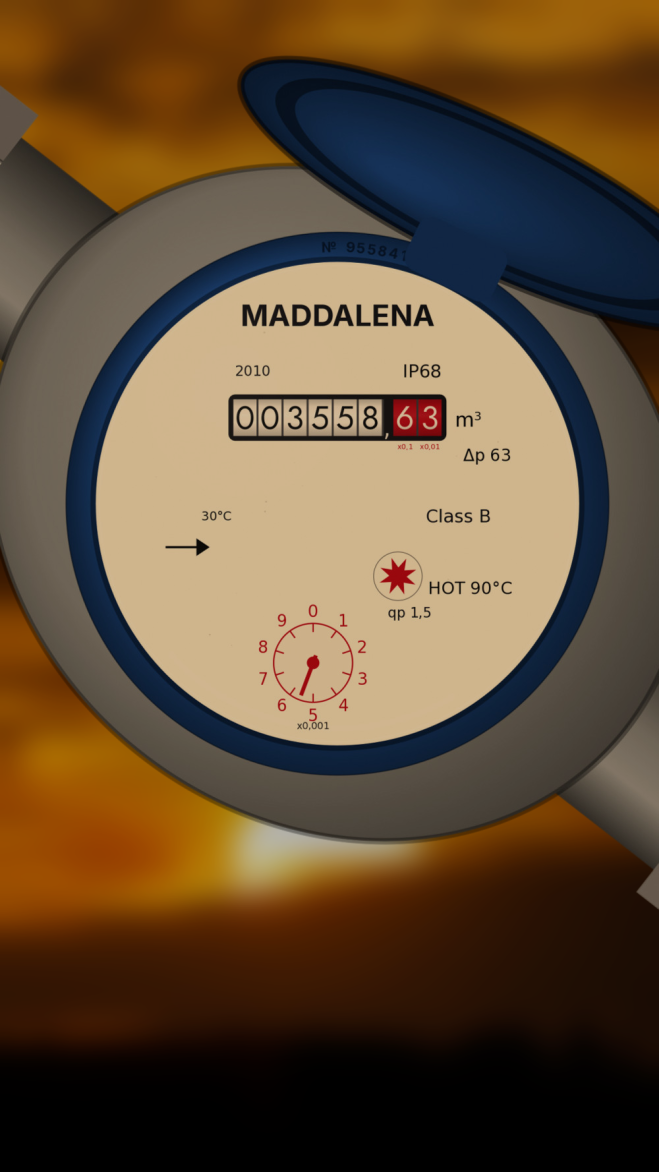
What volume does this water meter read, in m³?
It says 3558.635 m³
